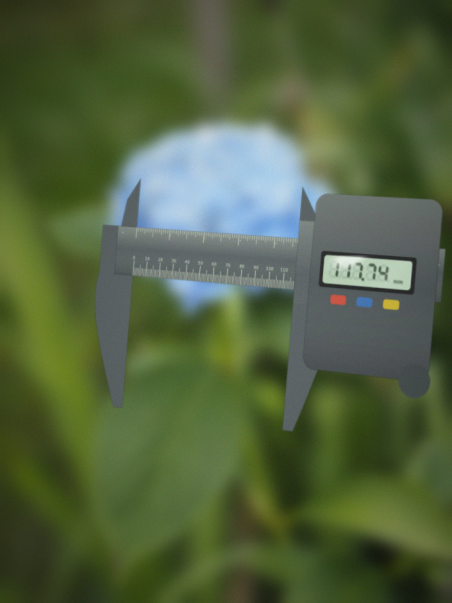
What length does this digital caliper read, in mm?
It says 117.74 mm
